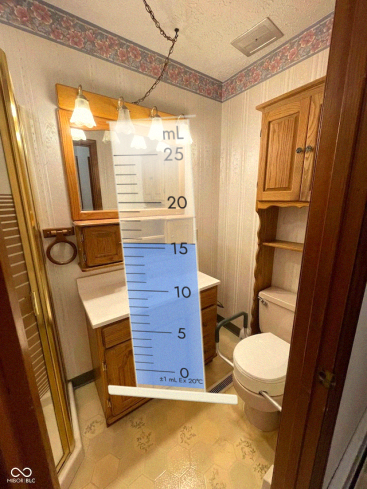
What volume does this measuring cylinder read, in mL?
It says 15.5 mL
